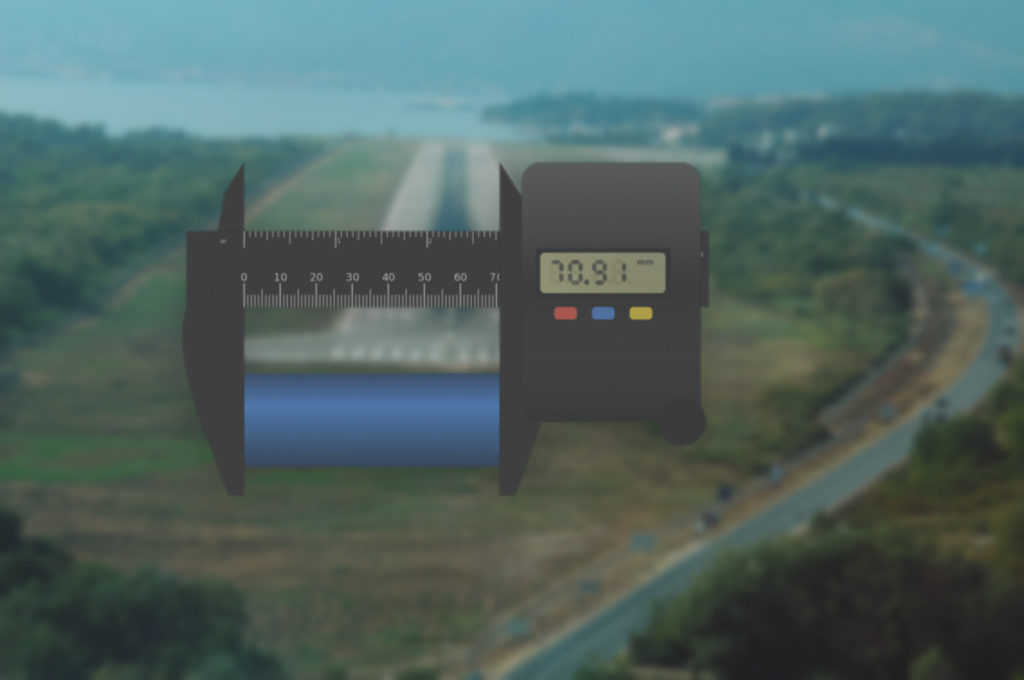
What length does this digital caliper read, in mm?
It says 70.91 mm
